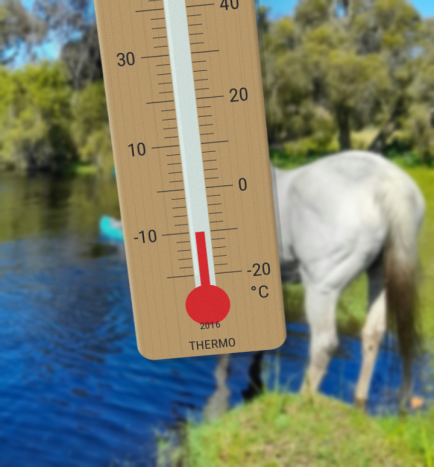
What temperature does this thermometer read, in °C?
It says -10 °C
